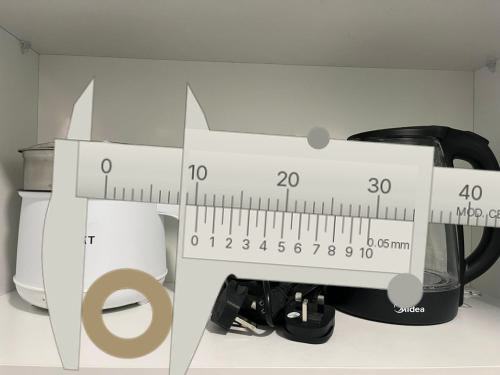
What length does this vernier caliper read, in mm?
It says 10.2 mm
